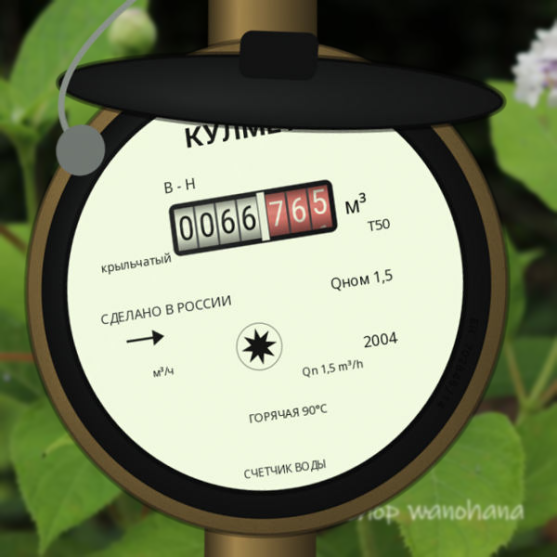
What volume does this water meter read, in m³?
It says 66.765 m³
